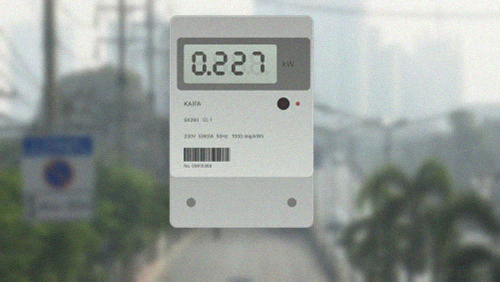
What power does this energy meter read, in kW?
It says 0.227 kW
